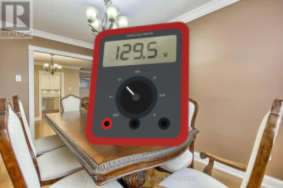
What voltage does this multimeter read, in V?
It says 129.5 V
